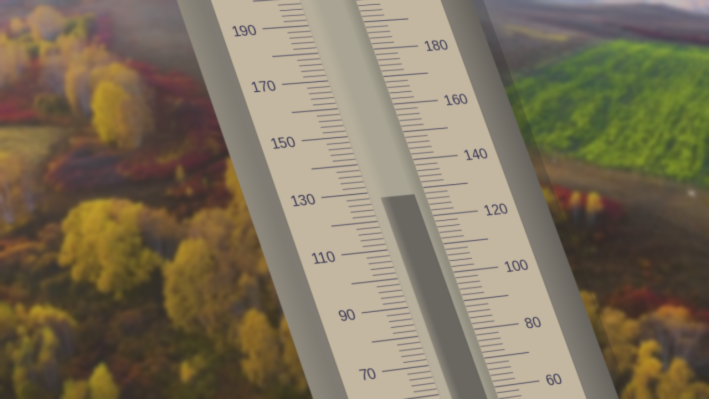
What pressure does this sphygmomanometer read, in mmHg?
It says 128 mmHg
